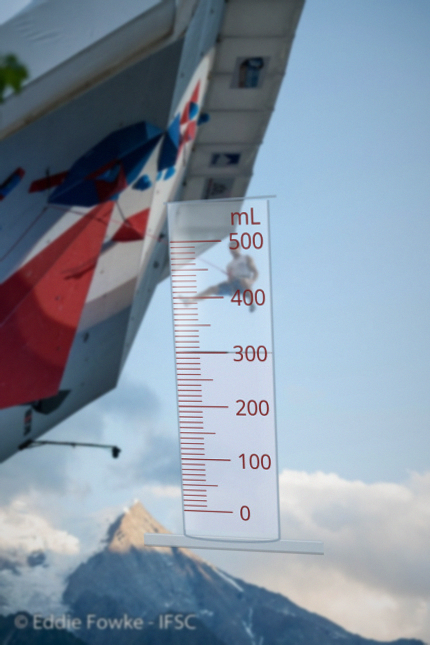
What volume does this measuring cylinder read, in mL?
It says 300 mL
